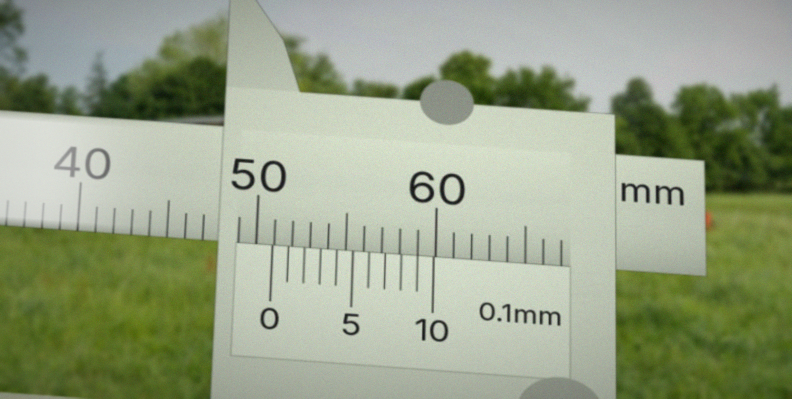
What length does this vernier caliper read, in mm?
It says 50.9 mm
